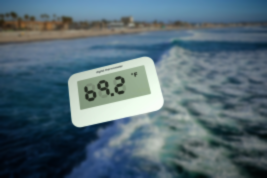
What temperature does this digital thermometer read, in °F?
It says 69.2 °F
